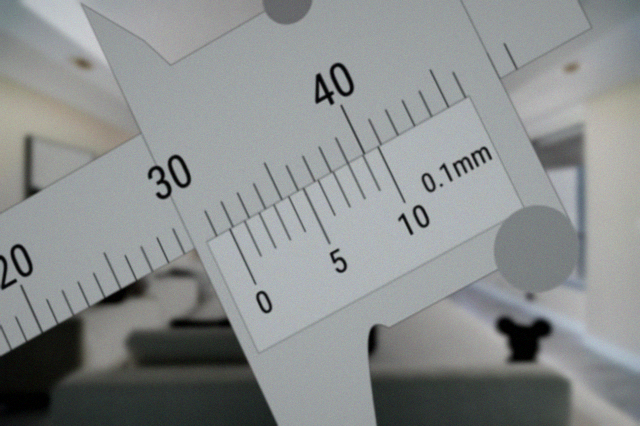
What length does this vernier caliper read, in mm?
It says 31.8 mm
